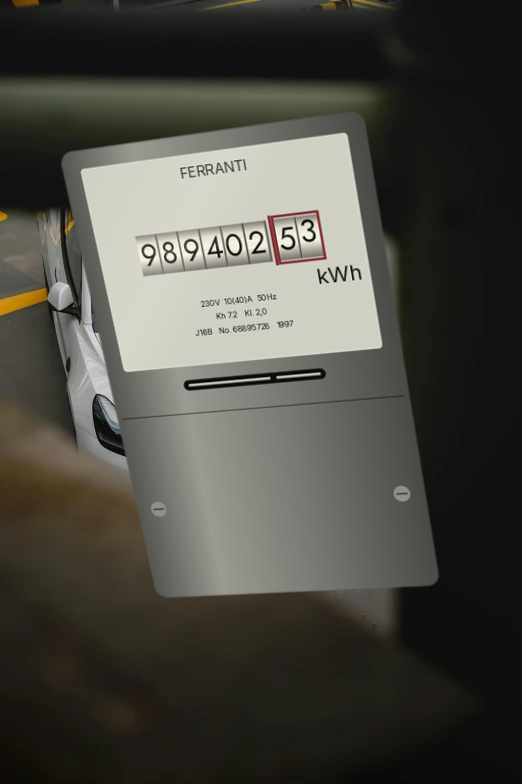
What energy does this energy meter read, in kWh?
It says 989402.53 kWh
